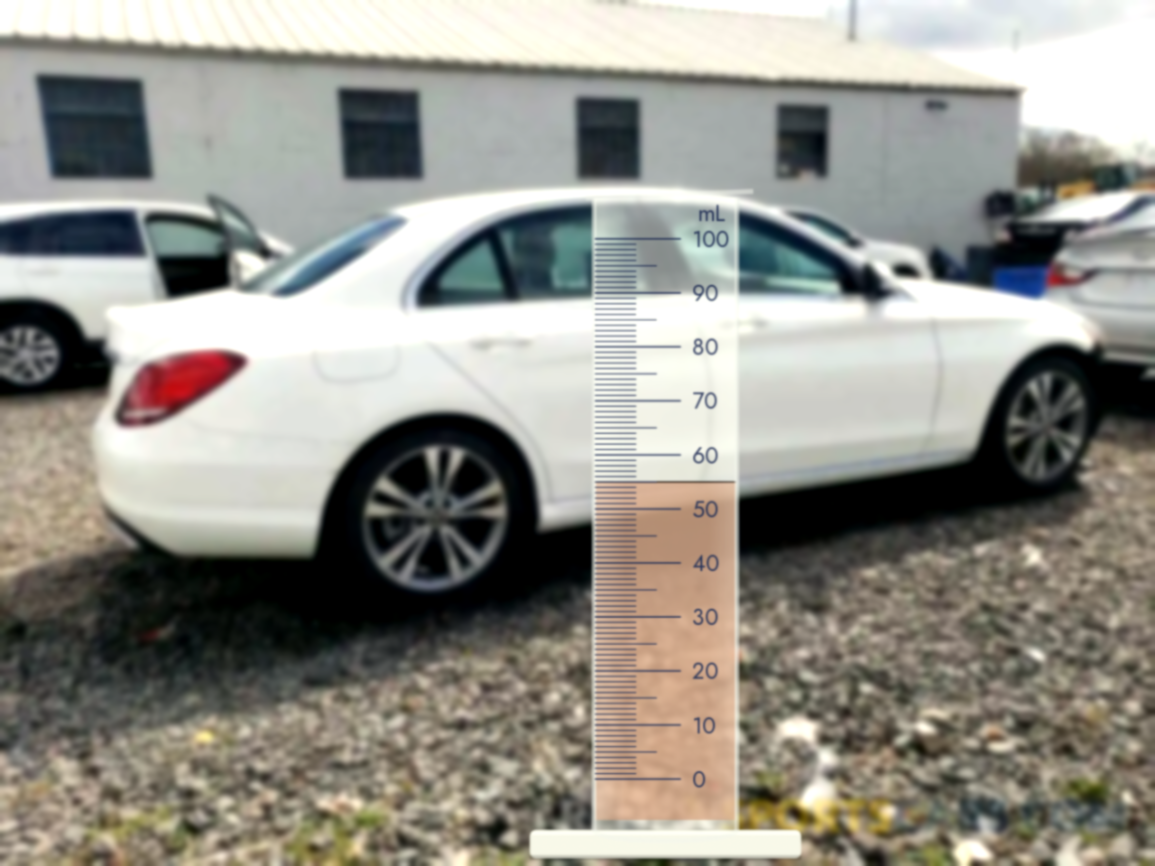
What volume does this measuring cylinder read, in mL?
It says 55 mL
